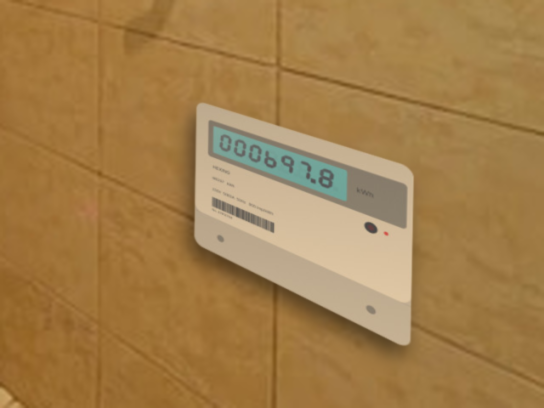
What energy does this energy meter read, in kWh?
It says 697.8 kWh
